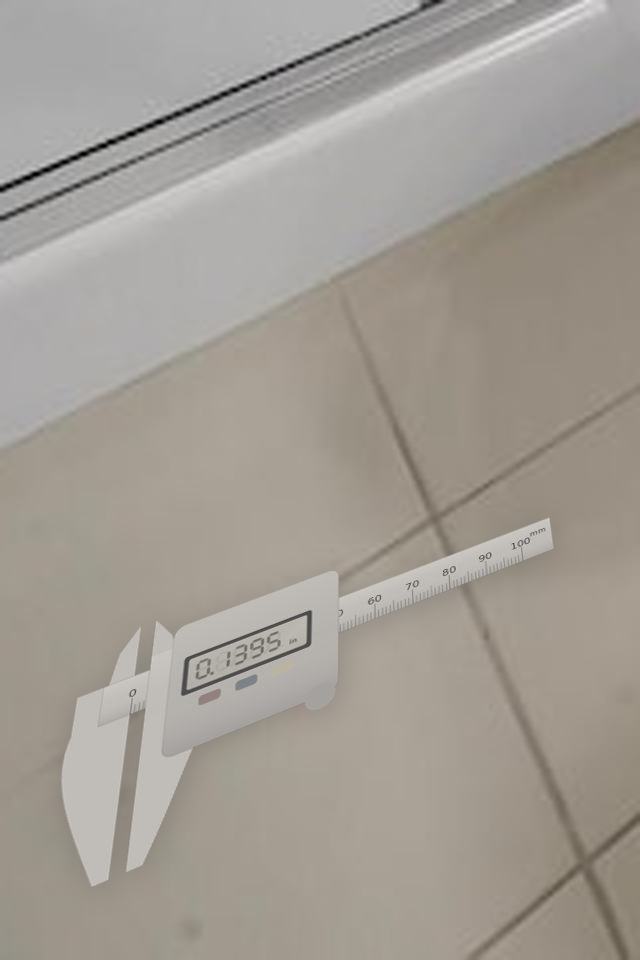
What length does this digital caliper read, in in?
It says 0.1395 in
